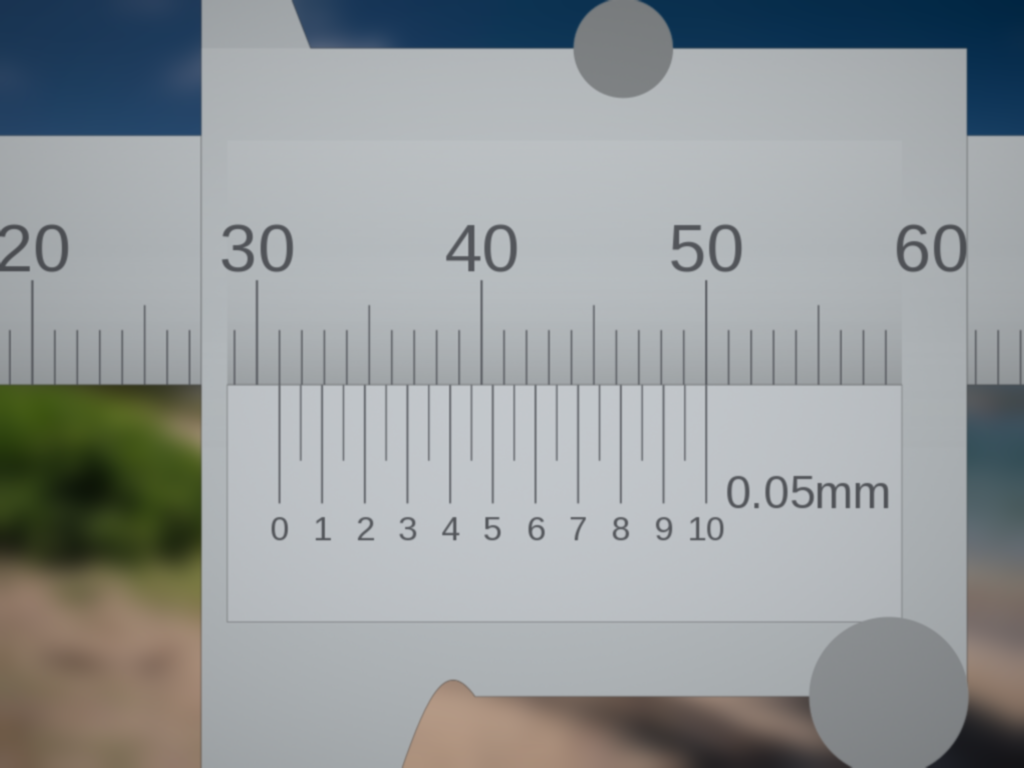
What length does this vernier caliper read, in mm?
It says 31.0 mm
